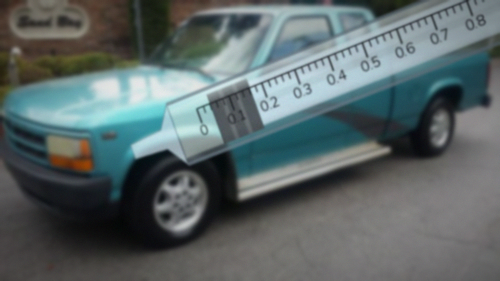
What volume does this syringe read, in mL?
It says 0.04 mL
